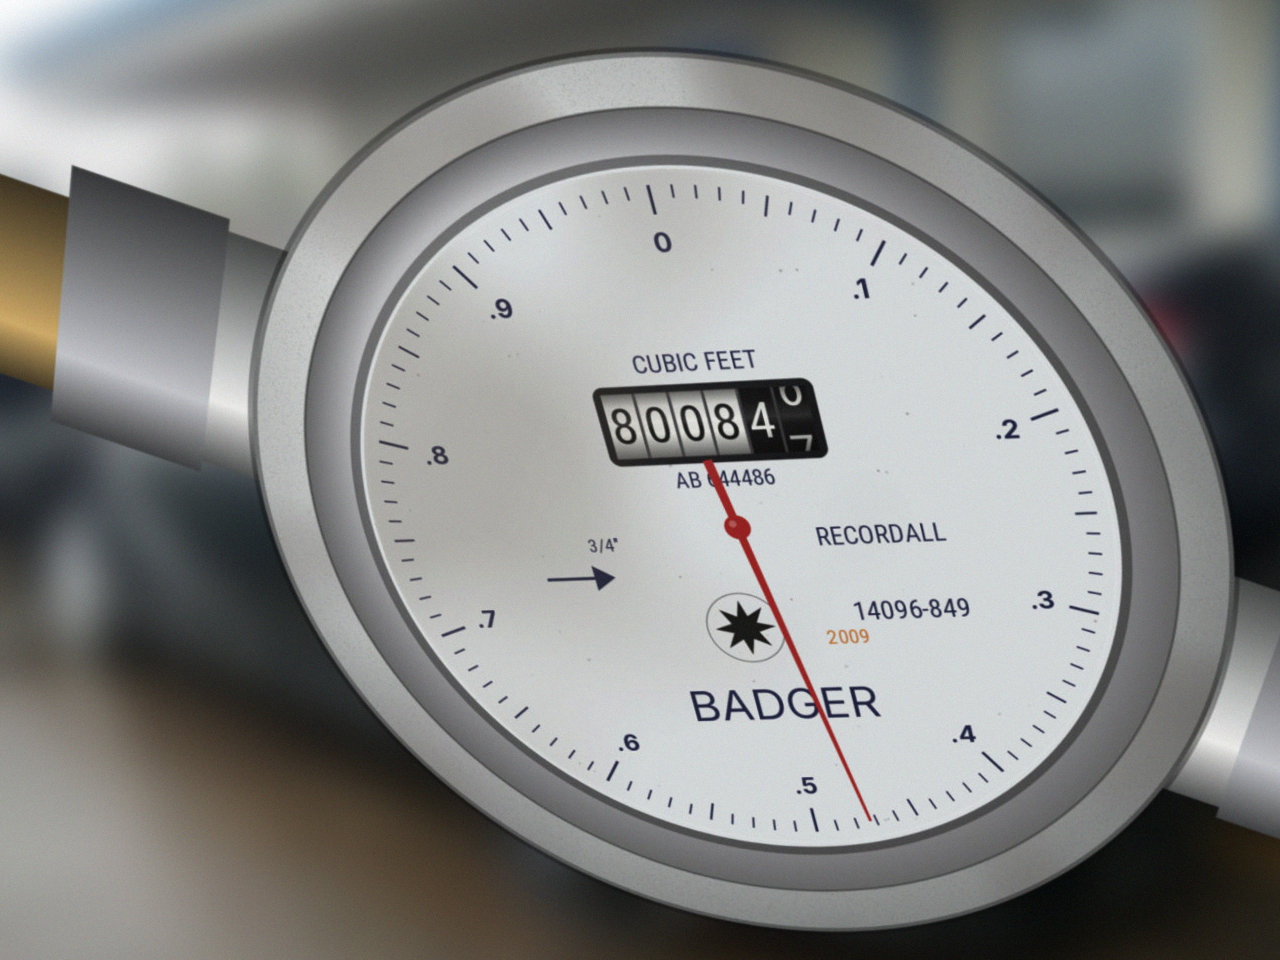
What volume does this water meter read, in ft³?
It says 800846.47 ft³
